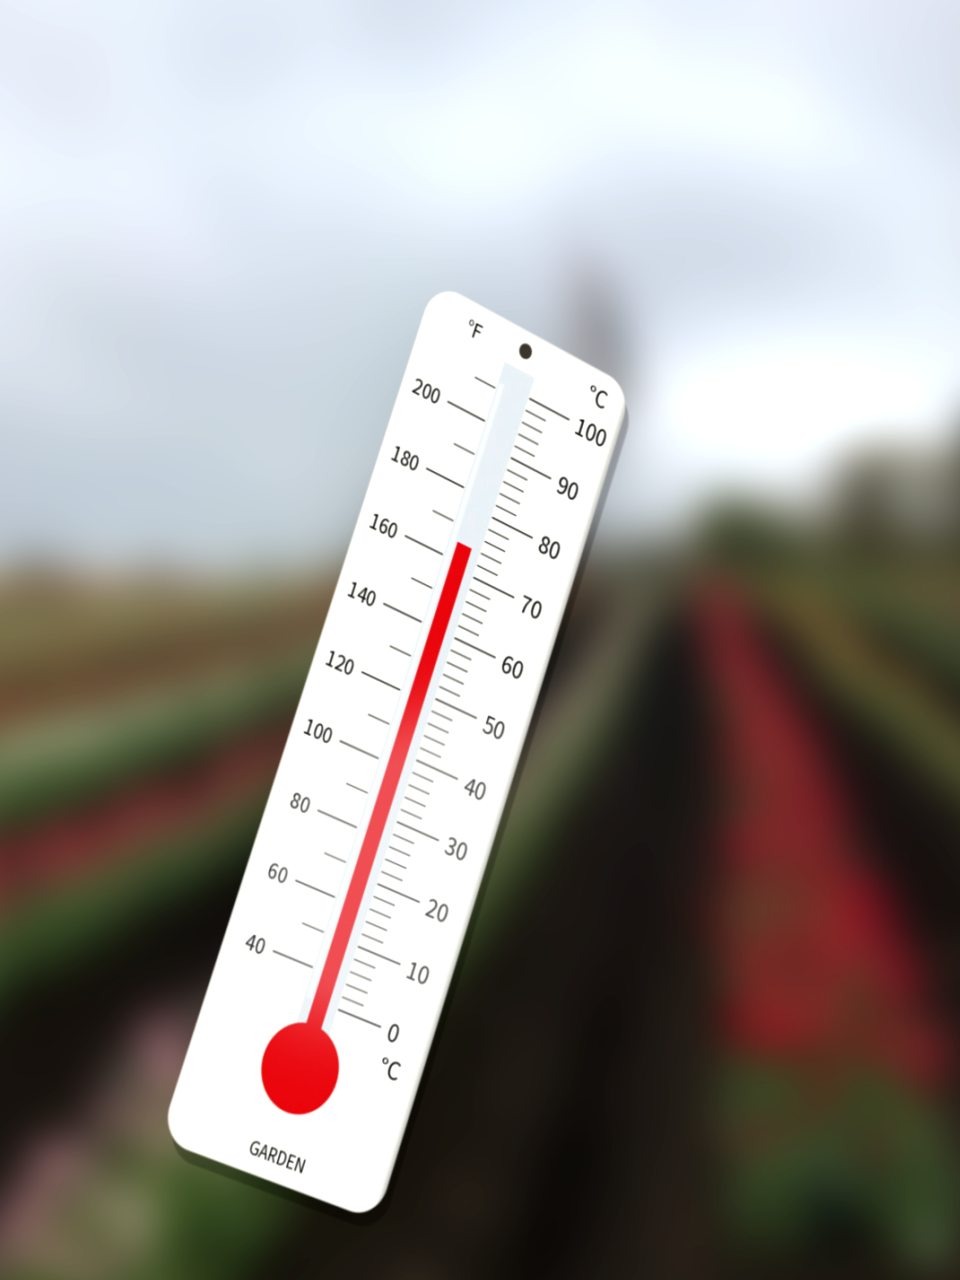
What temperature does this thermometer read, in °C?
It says 74 °C
